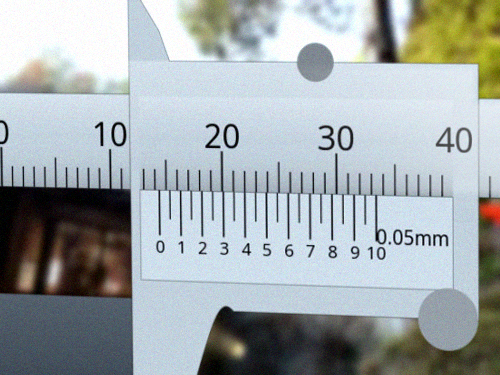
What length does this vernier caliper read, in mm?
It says 14.4 mm
